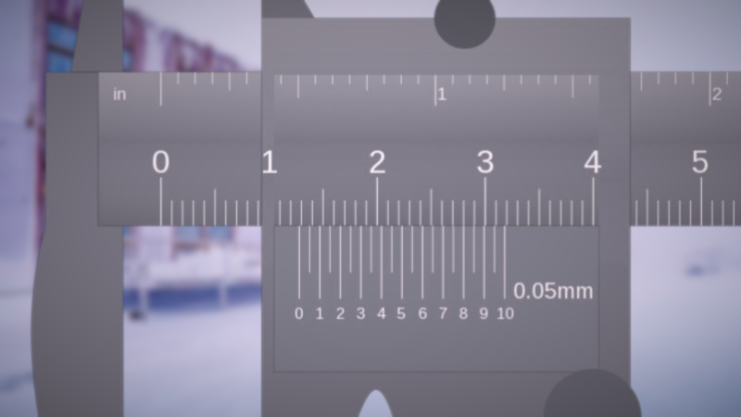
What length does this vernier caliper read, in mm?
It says 12.8 mm
